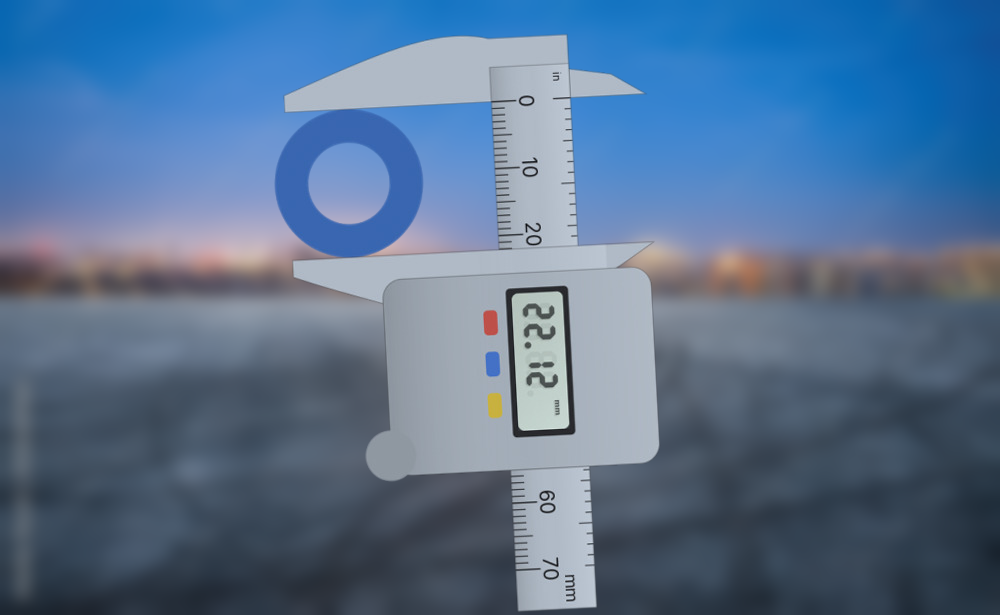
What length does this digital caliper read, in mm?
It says 22.12 mm
